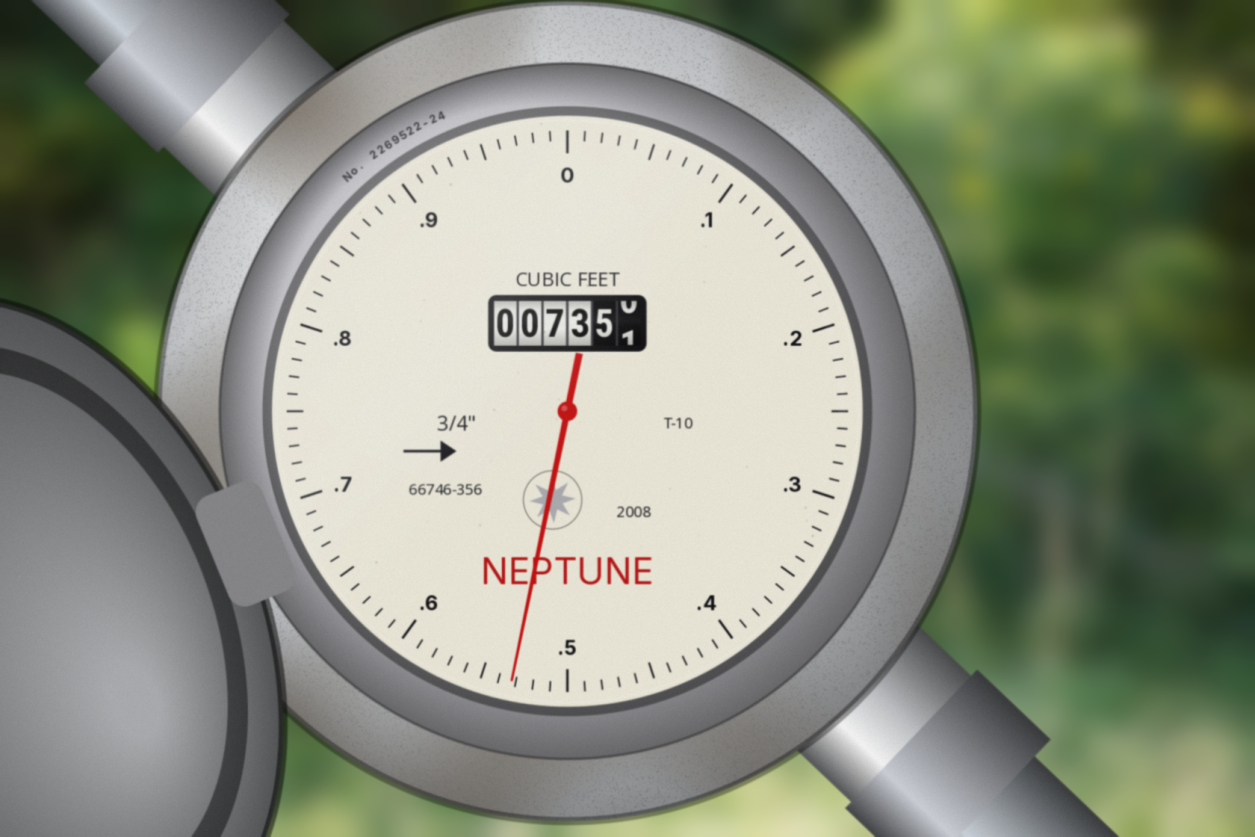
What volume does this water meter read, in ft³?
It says 7350.53 ft³
